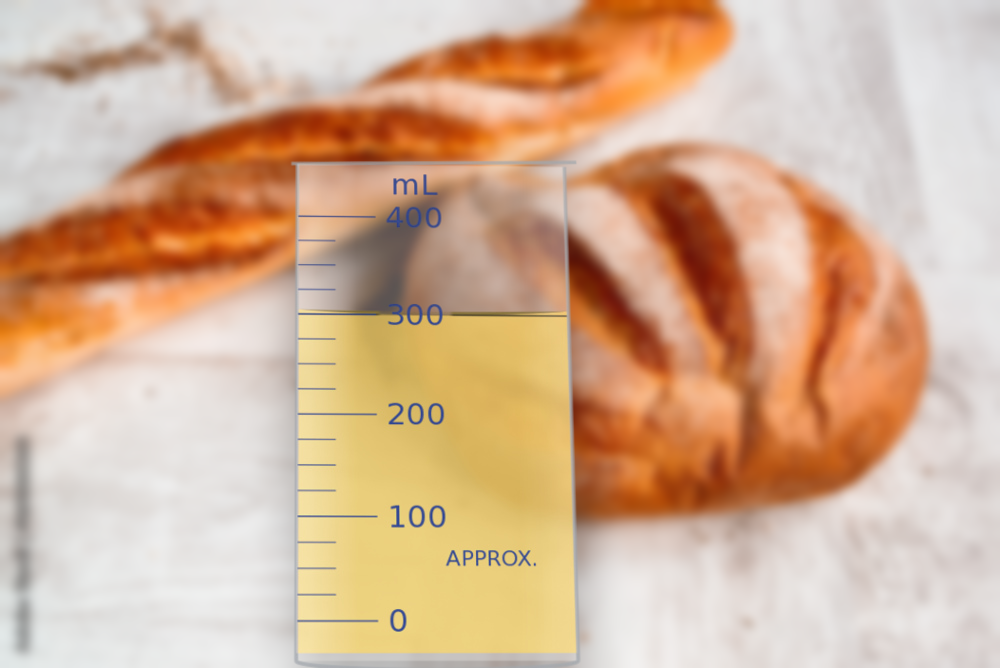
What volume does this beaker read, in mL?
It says 300 mL
